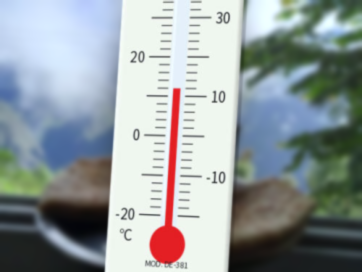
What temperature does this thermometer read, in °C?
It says 12 °C
